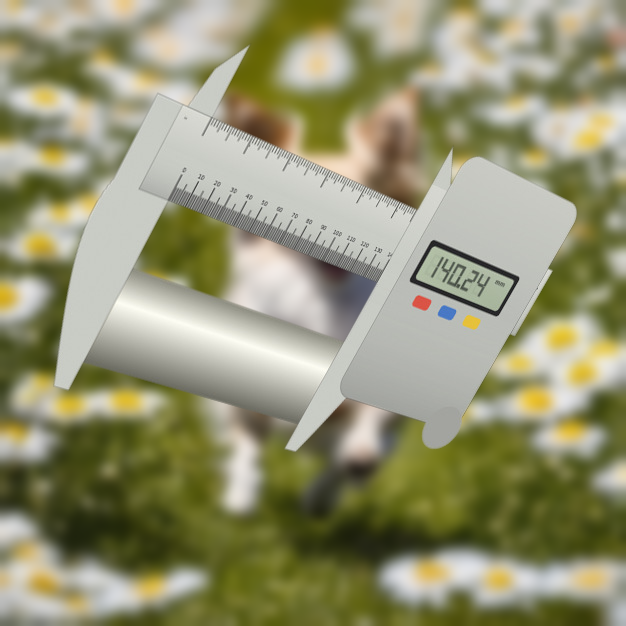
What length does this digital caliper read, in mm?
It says 140.24 mm
